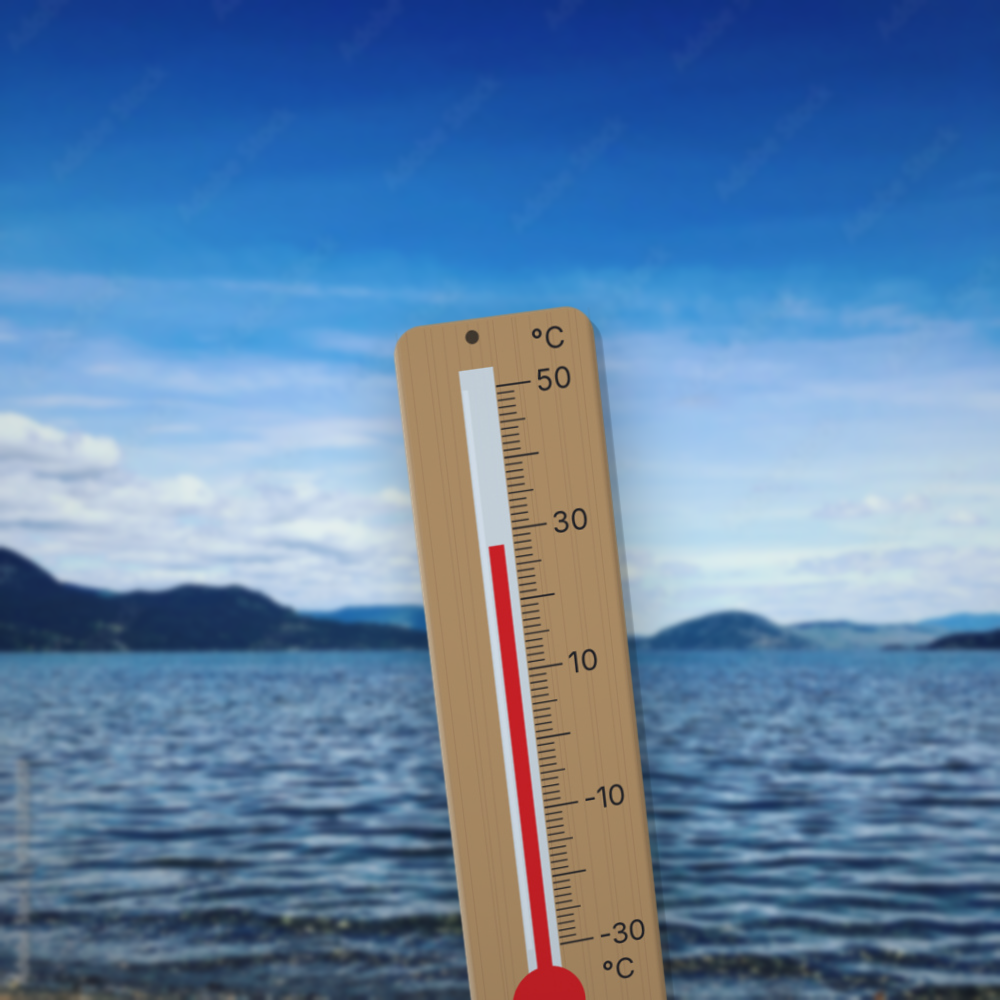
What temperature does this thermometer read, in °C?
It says 28 °C
